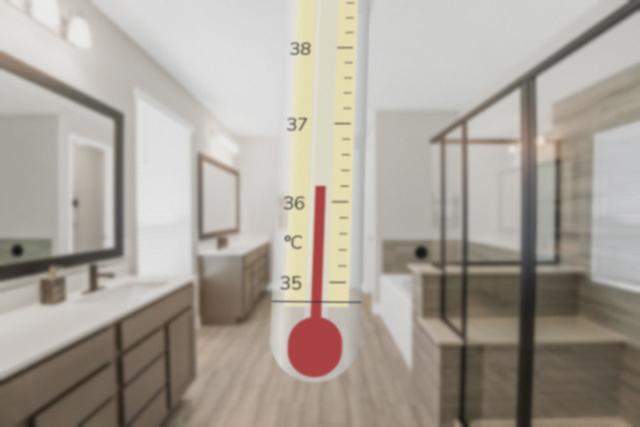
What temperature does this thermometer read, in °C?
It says 36.2 °C
